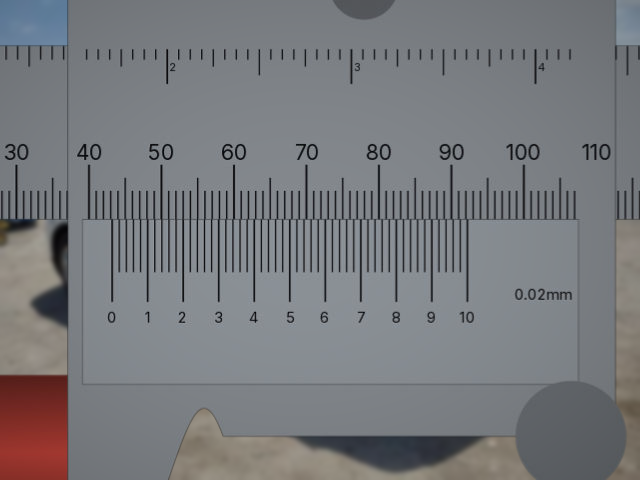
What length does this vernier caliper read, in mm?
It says 43.2 mm
